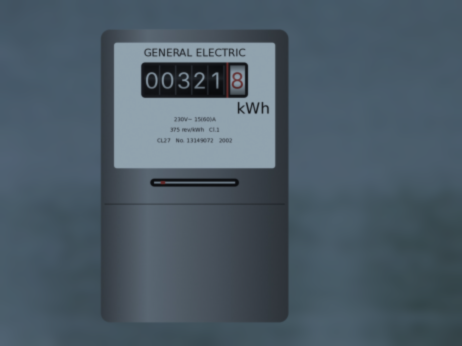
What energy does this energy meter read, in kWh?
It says 321.8 kWh
